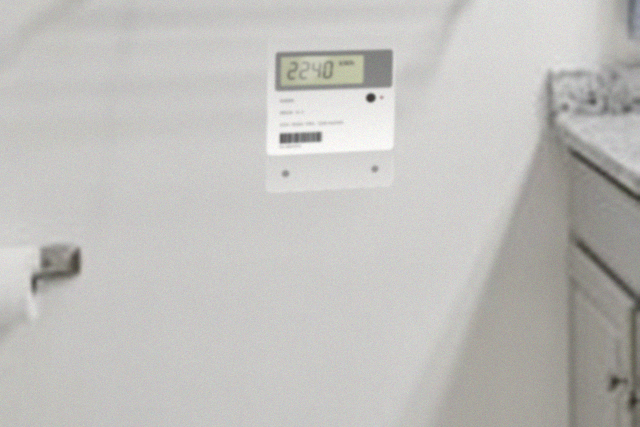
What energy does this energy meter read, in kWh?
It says 2240 kWh
